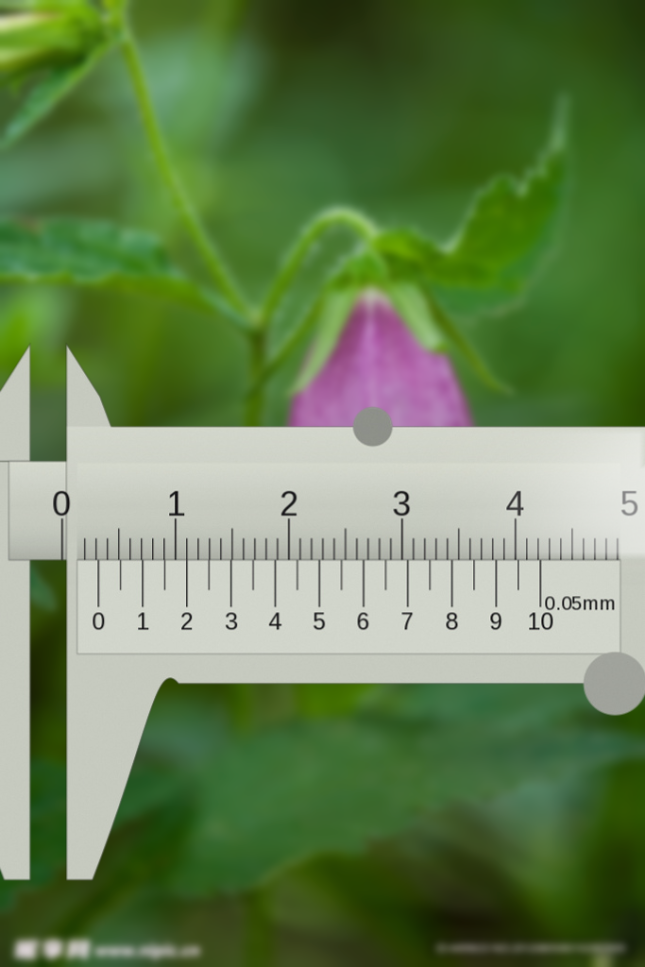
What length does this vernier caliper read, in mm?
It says 3.2 mm
